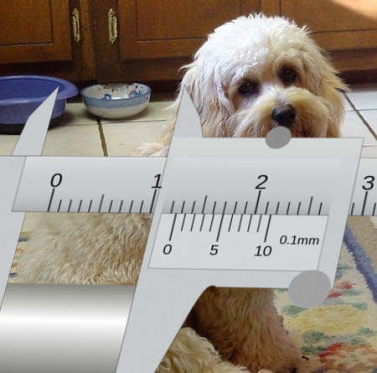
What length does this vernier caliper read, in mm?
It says 12.5 mm
